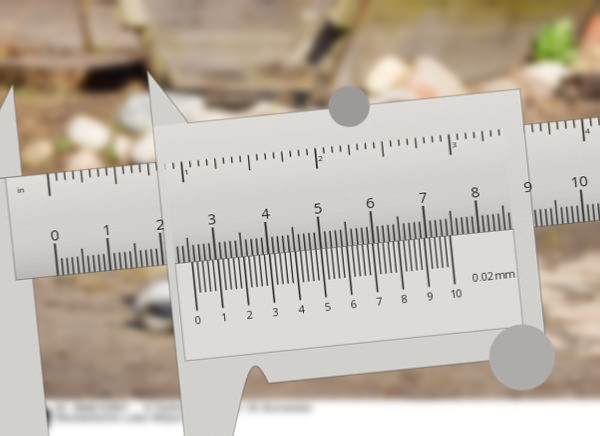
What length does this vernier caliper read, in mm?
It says 25.5 mm
